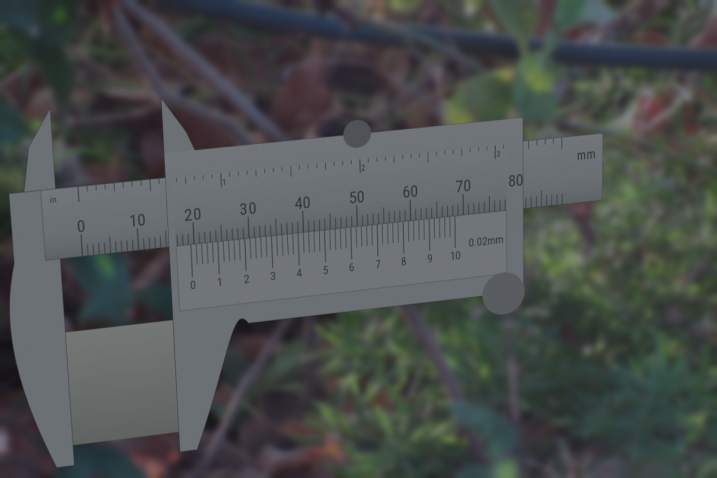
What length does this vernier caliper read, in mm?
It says 19.4 mm
